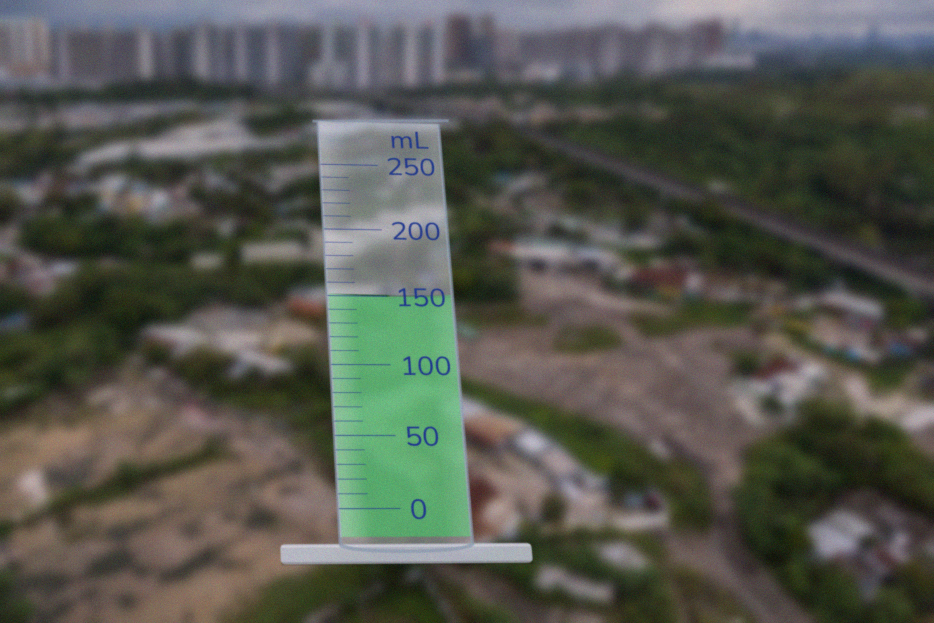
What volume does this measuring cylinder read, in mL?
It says 150 mL
